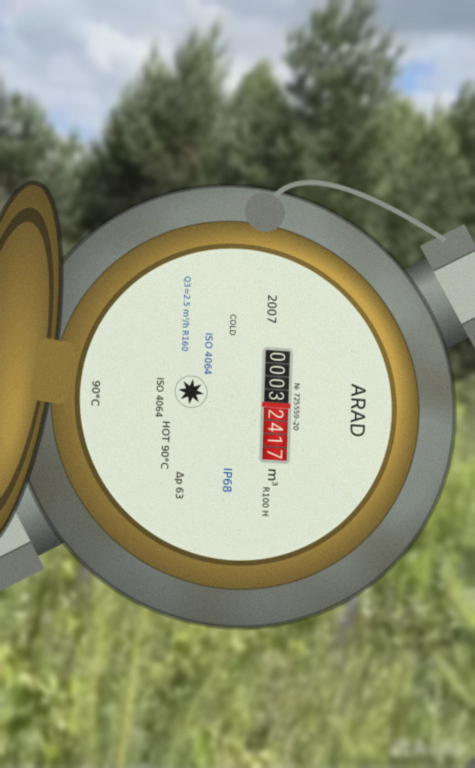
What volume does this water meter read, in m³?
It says 3.2417 m³
